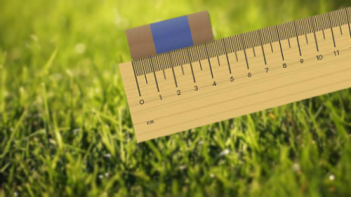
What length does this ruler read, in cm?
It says 4.5 cm
